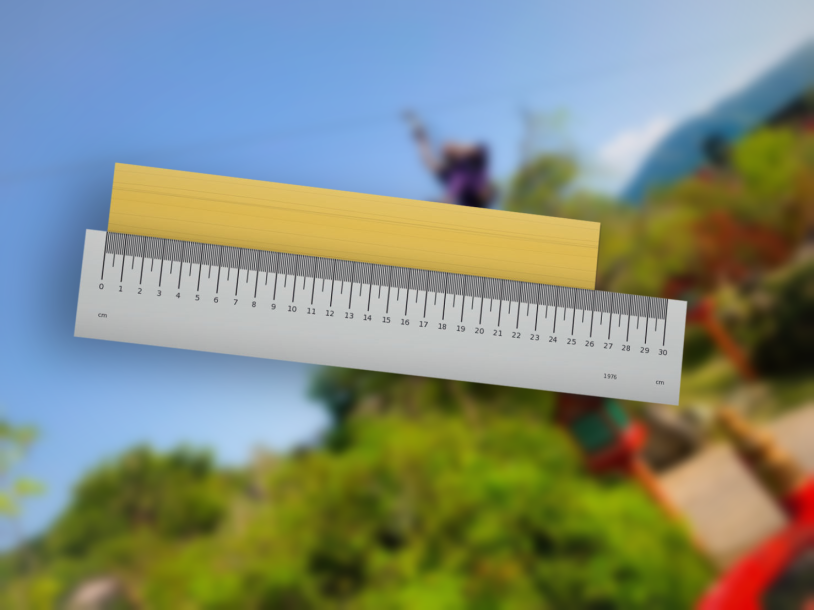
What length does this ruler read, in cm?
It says 26 cm
